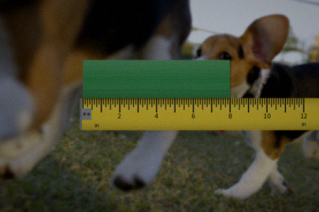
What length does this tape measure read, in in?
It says 8 in
